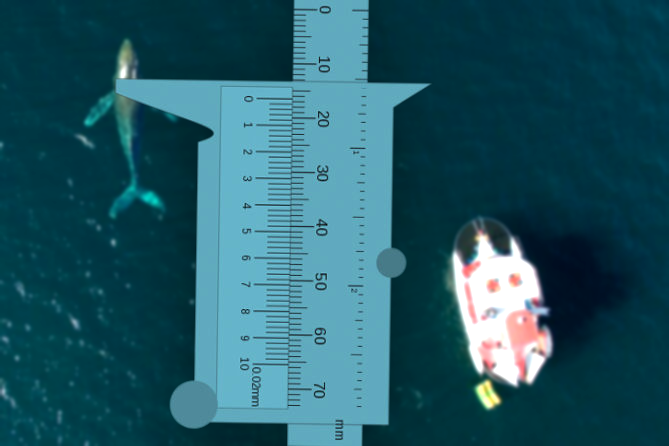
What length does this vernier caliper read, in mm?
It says 16.5 mm
